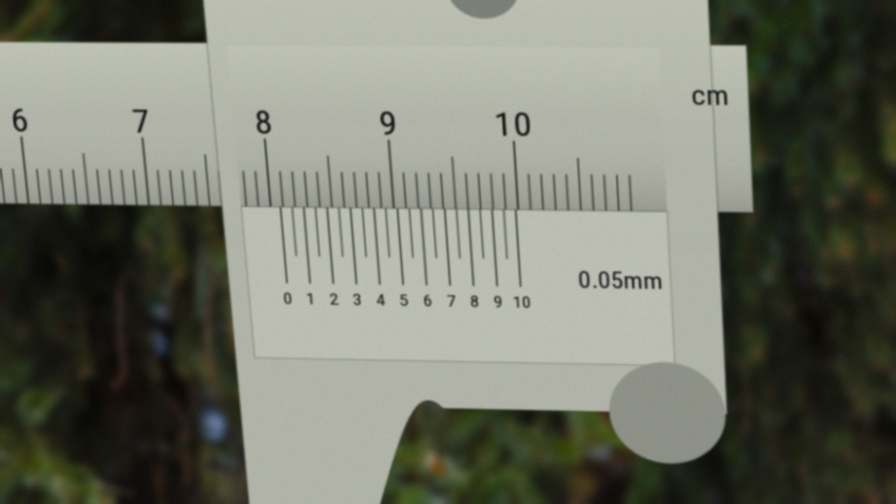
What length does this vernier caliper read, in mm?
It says 80.8 mm
